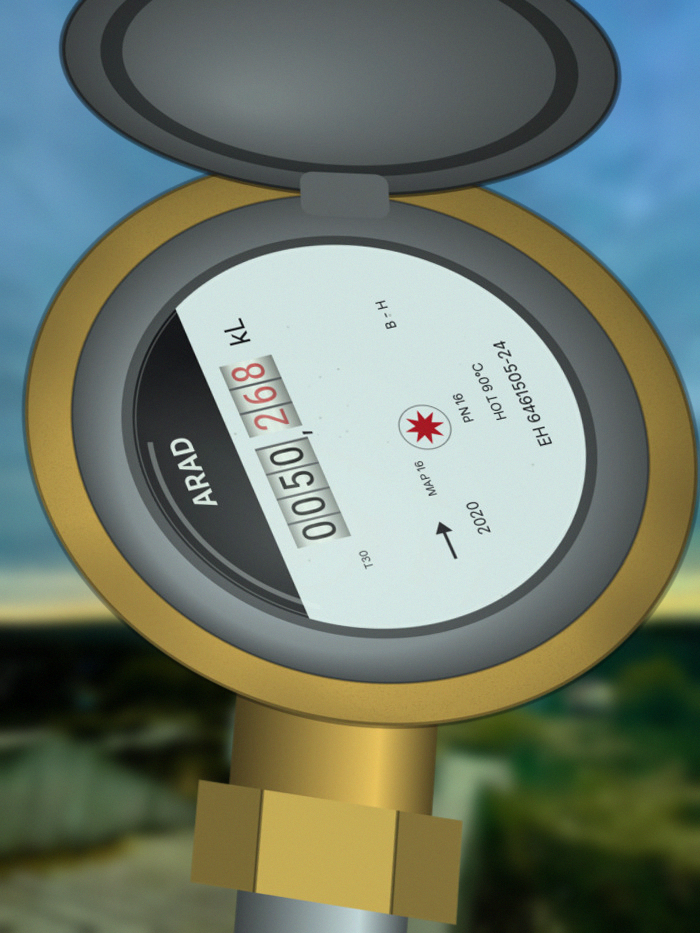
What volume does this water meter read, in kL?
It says 50.268 kL
